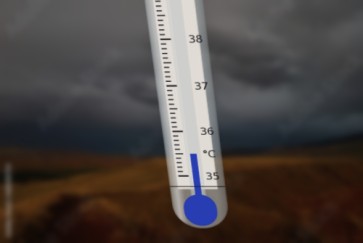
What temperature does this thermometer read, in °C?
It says 35.5 °C
